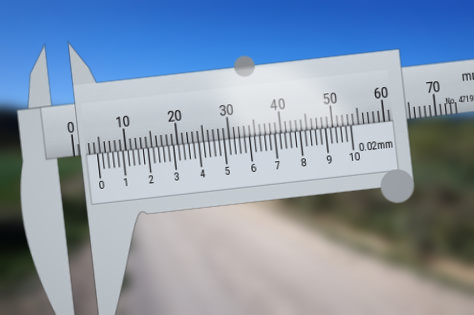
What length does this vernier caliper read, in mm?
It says 4.5 mm
